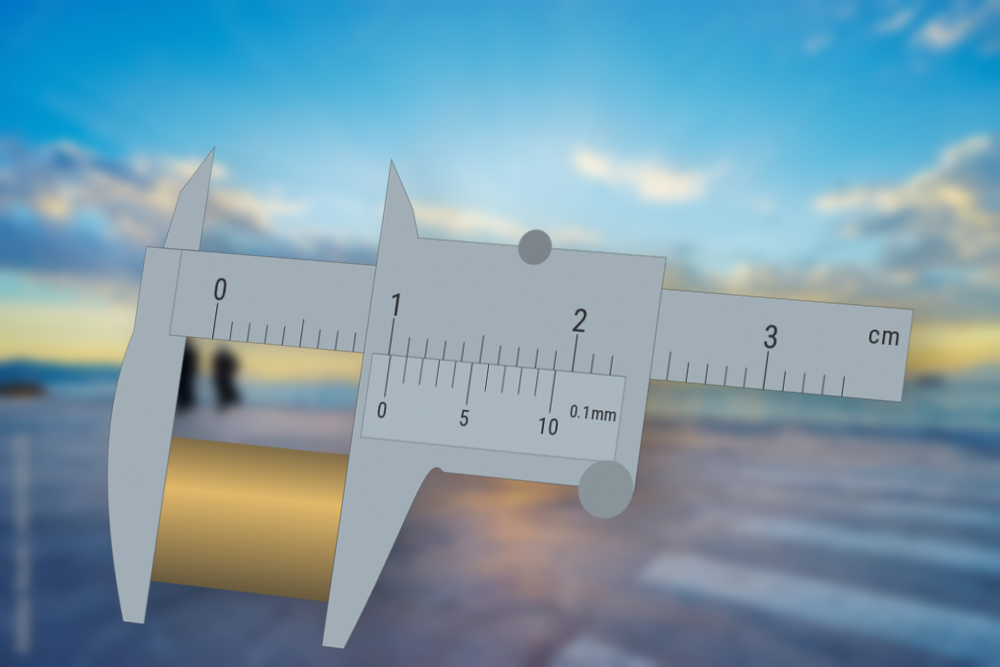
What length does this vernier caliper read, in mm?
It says 10.1 mm
